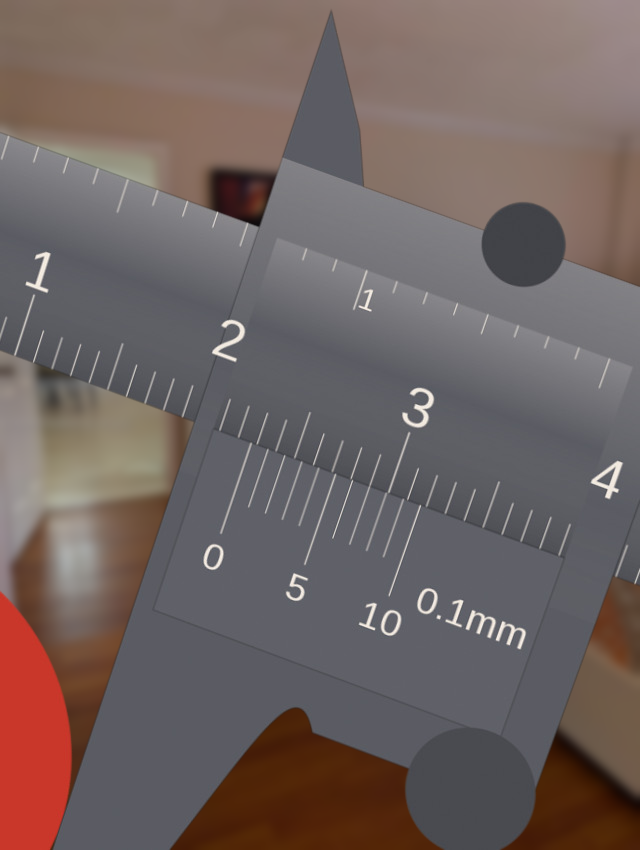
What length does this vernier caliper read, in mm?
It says 22.7 mm
